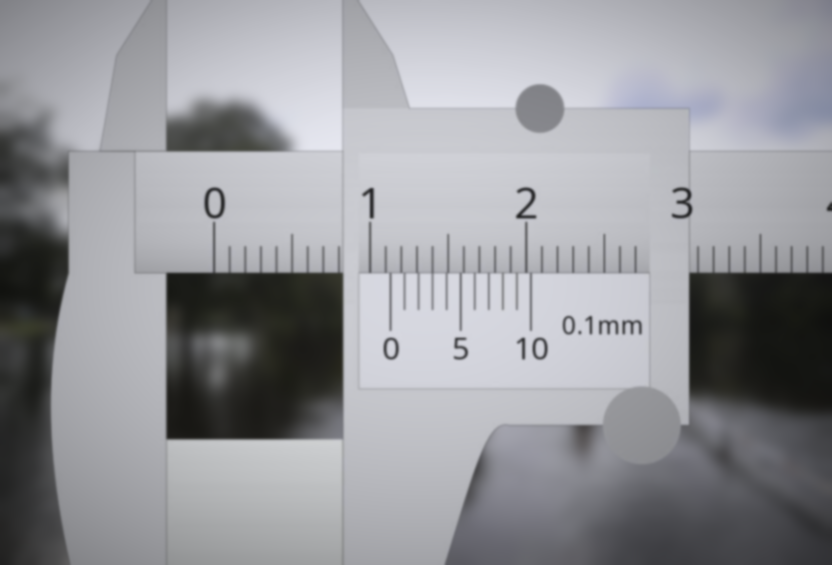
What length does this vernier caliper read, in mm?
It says 11.3 mm
